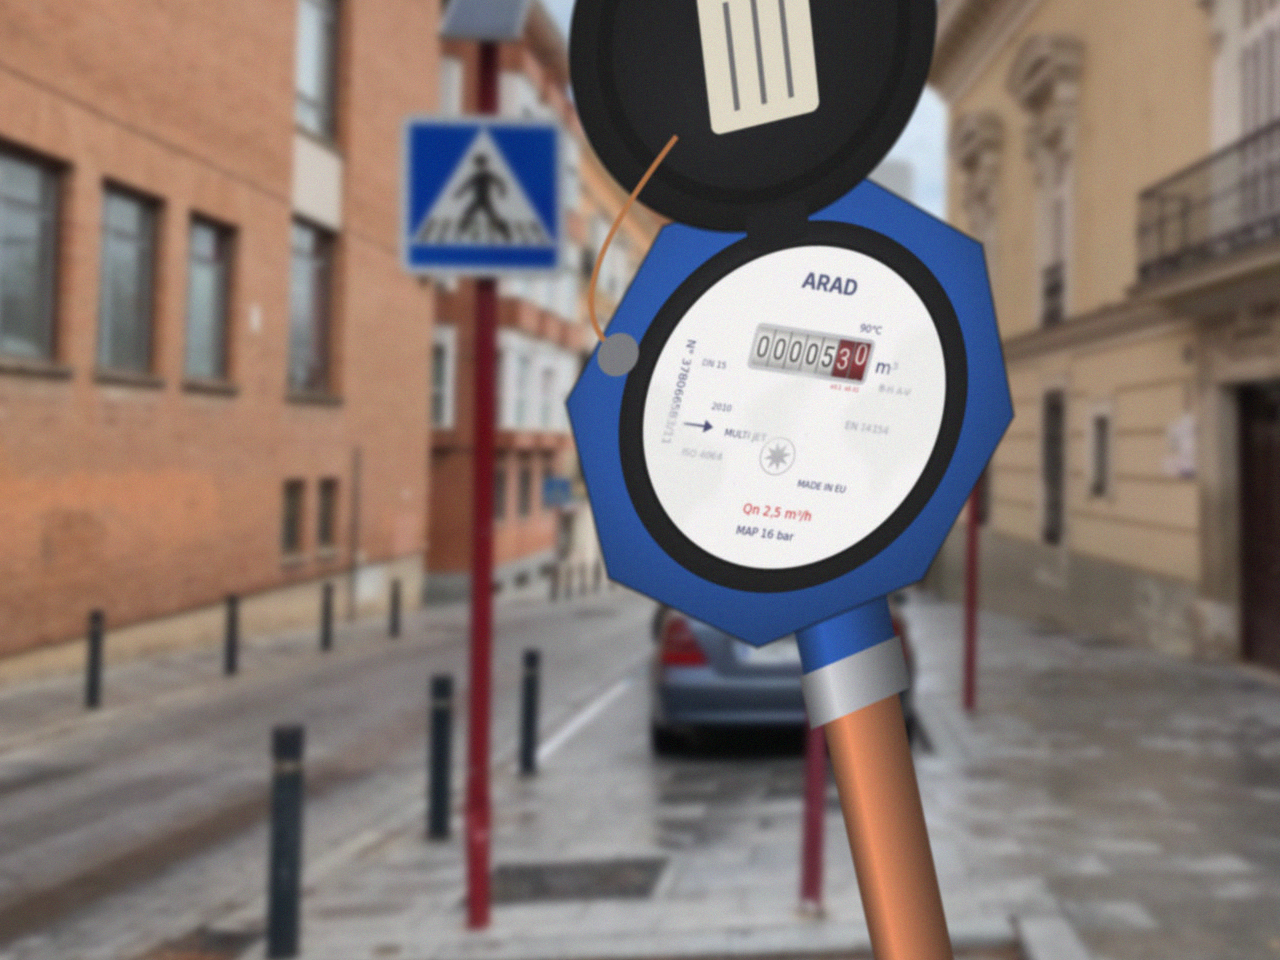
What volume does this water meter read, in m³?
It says 5.30 m³
